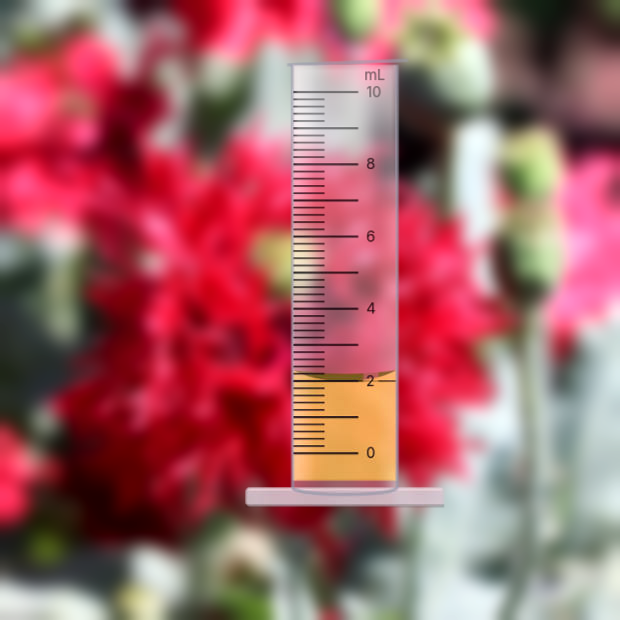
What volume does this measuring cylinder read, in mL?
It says 2 mL
